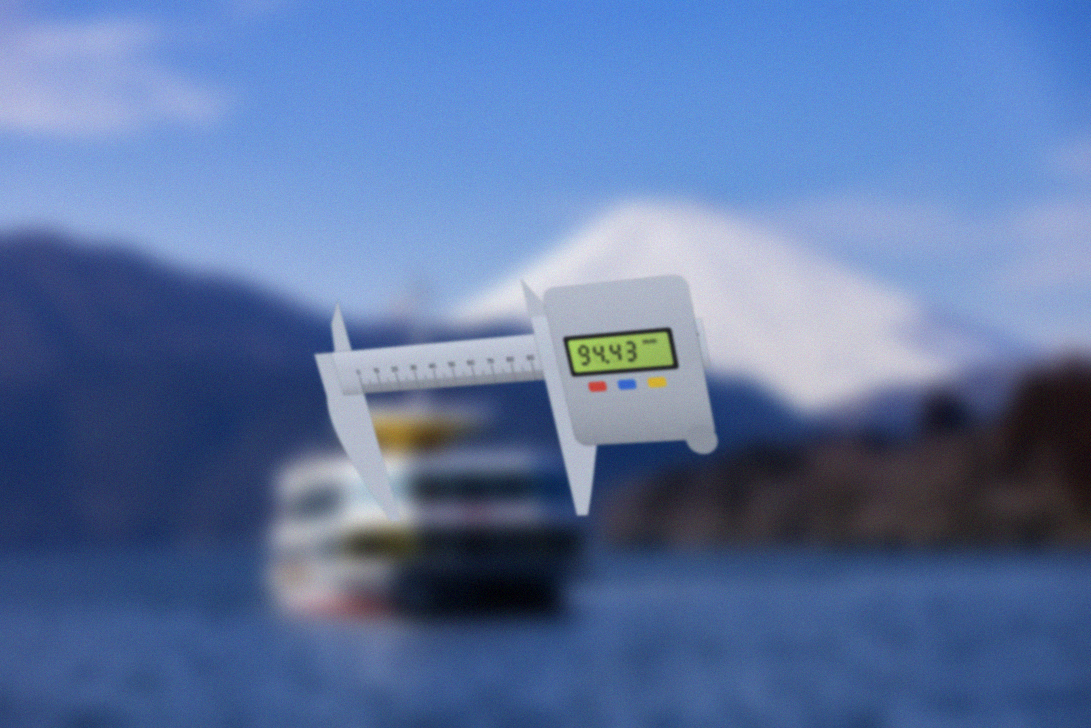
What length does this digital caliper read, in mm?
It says 94.43 mm
